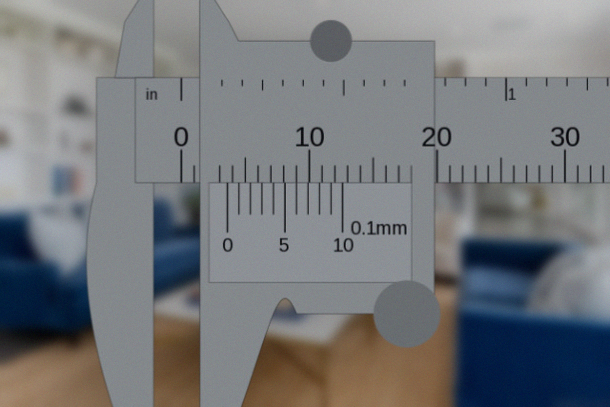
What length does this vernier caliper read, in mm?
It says 3.6 mm
